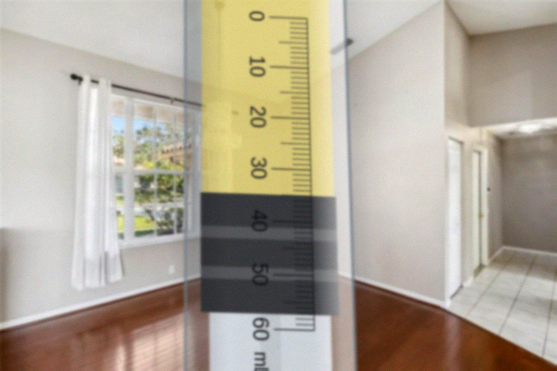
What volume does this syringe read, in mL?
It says 35 mL
